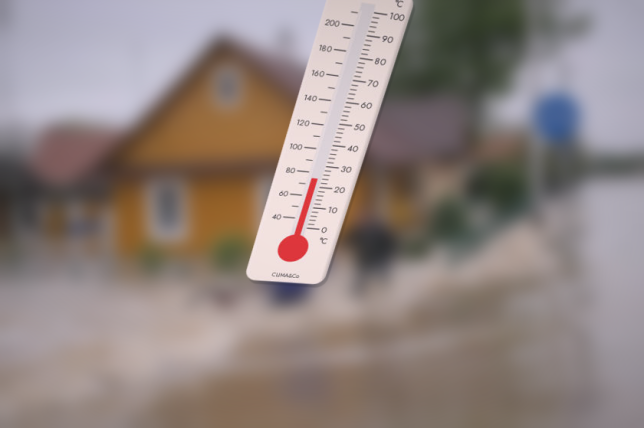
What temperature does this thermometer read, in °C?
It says 24 °C
